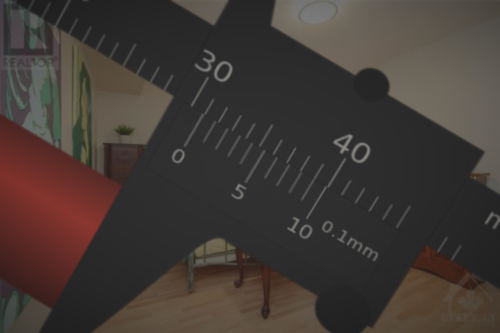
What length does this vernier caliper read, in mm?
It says 30.9 mm
